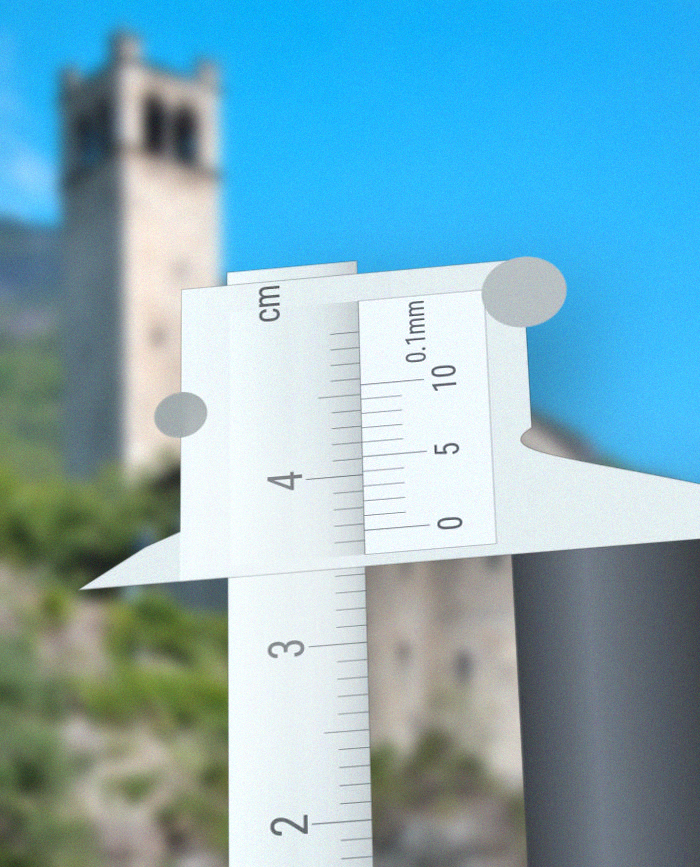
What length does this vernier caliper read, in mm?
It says 36.6 mm
